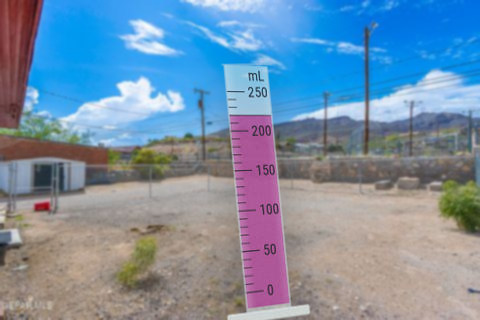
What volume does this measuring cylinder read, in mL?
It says 220 mL
